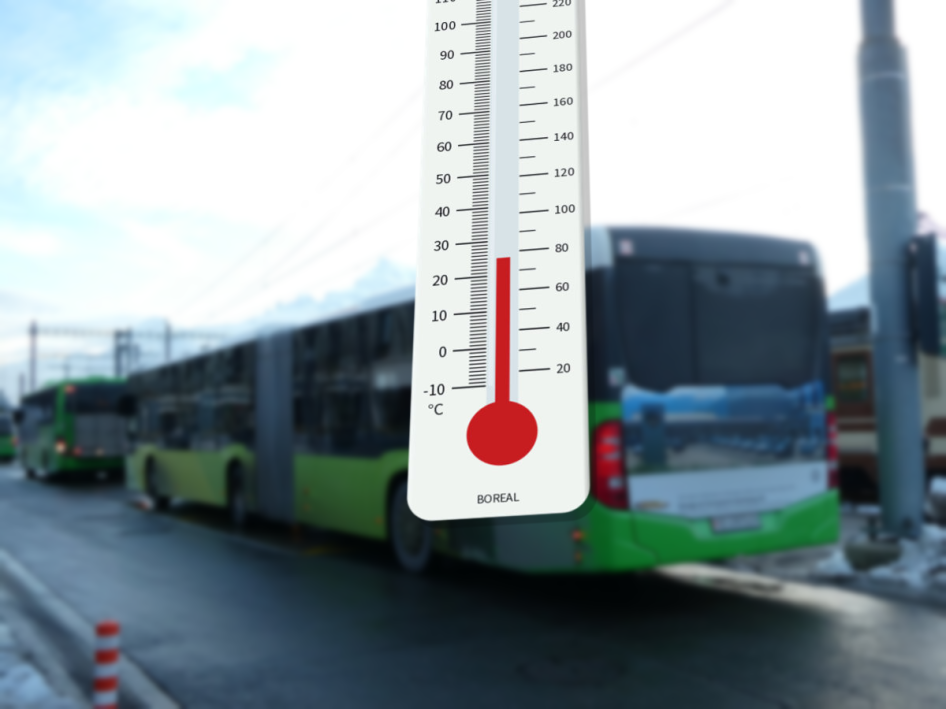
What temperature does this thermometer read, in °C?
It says 25 °C
